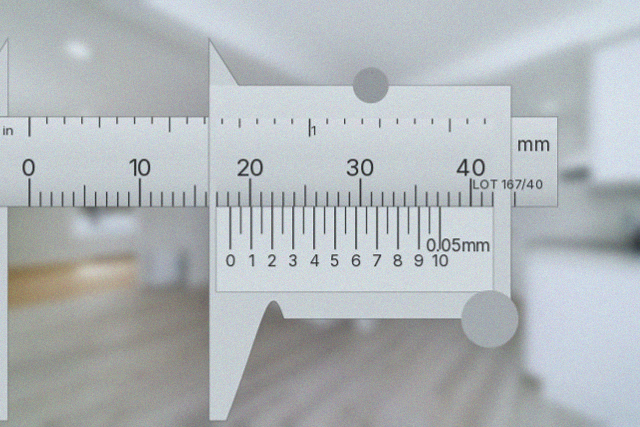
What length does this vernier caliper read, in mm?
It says 18.2 mm
